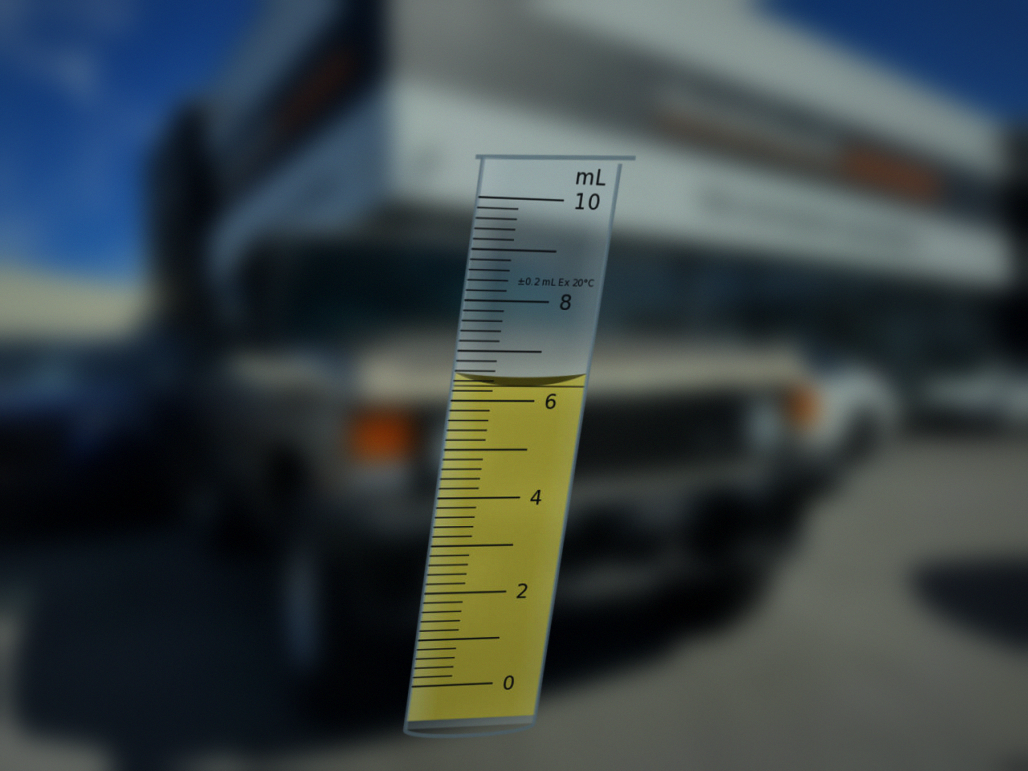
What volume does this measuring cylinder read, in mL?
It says 6.3 mL
